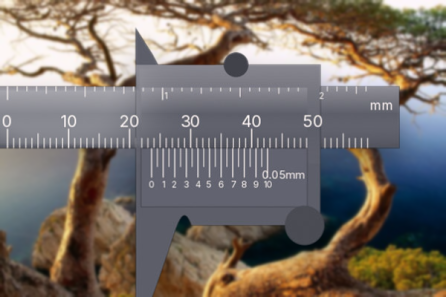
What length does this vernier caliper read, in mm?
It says 23.6 mm
